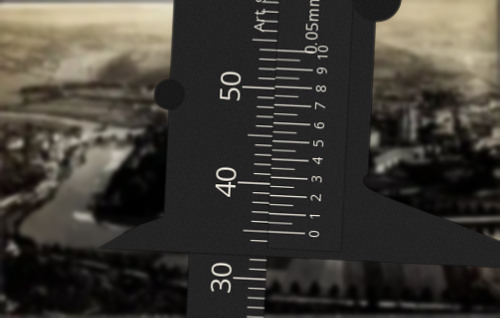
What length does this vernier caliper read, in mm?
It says 35.0 mm
